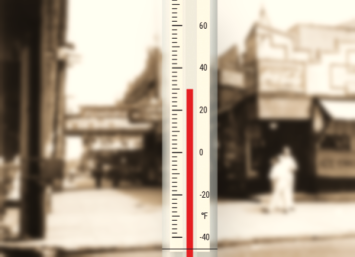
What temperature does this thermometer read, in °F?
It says 30 °F
